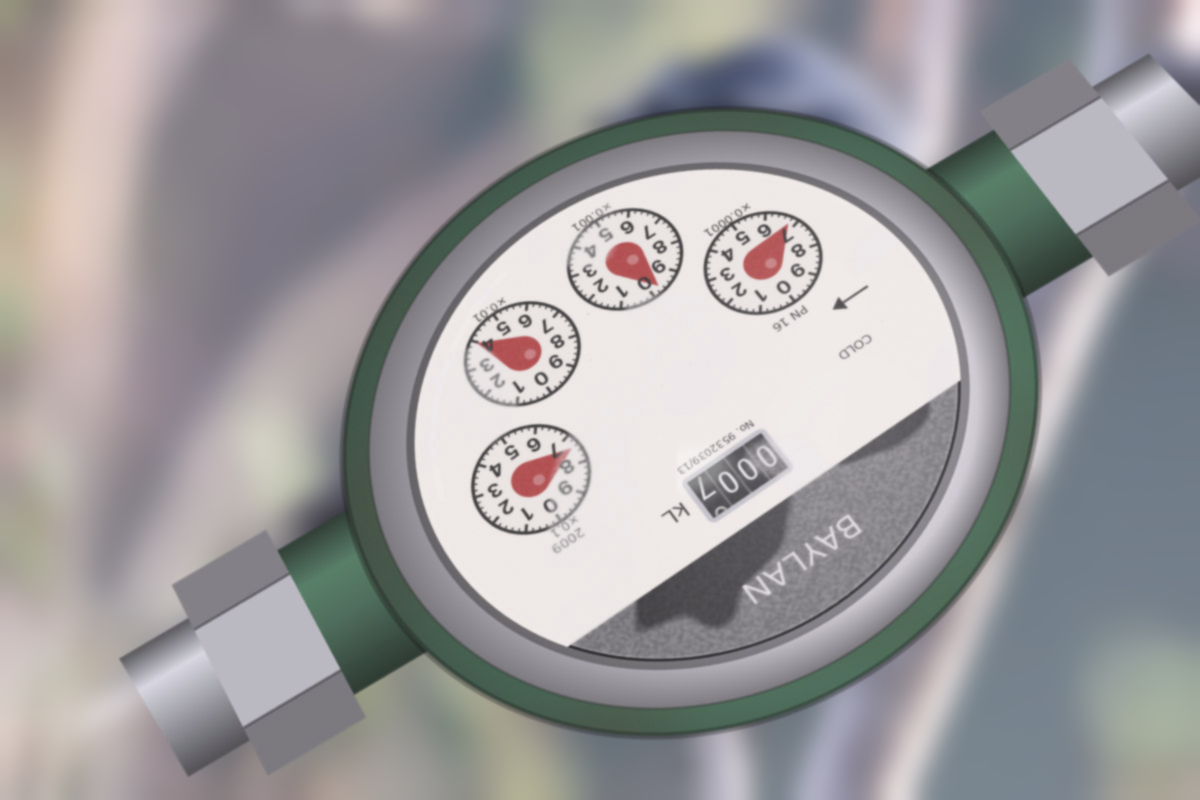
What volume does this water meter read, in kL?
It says 6.7396 kL
